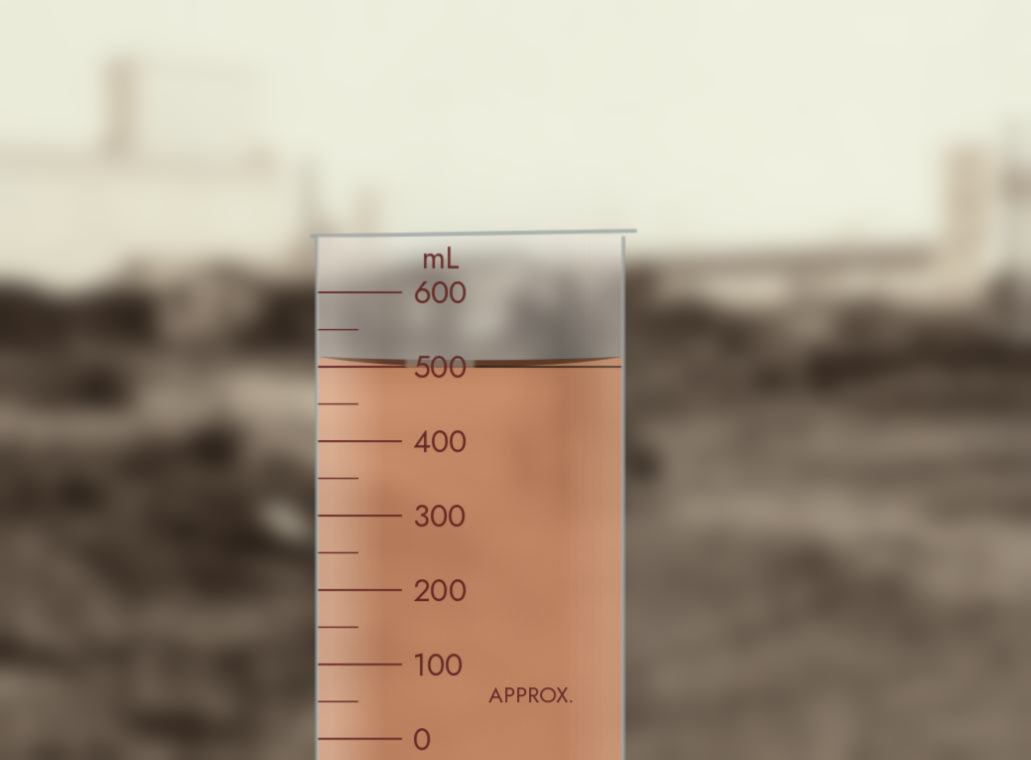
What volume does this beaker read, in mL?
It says 500 mL
